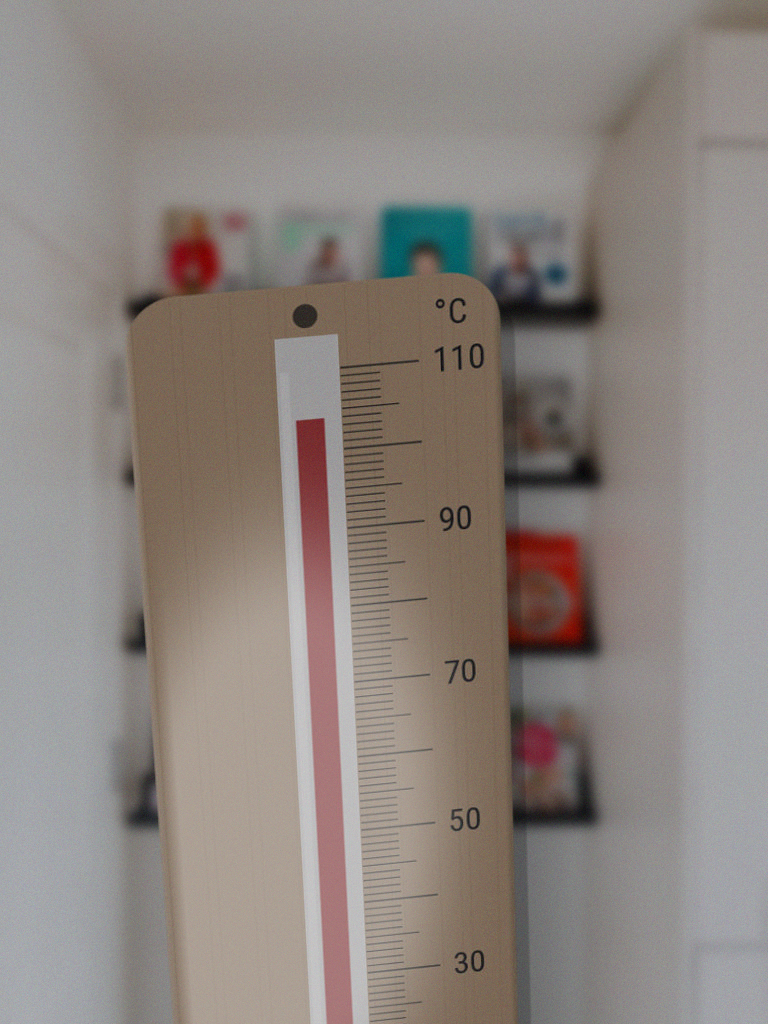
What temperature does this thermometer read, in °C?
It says 104 °C
